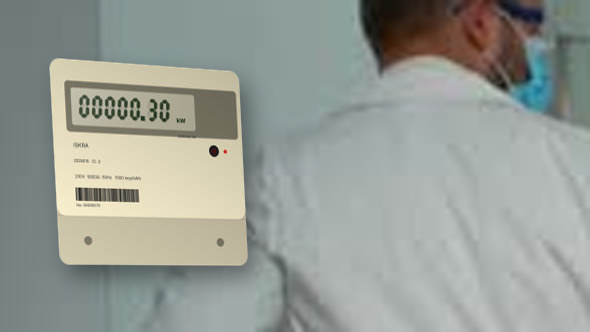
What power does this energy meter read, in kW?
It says 0.30 kW
